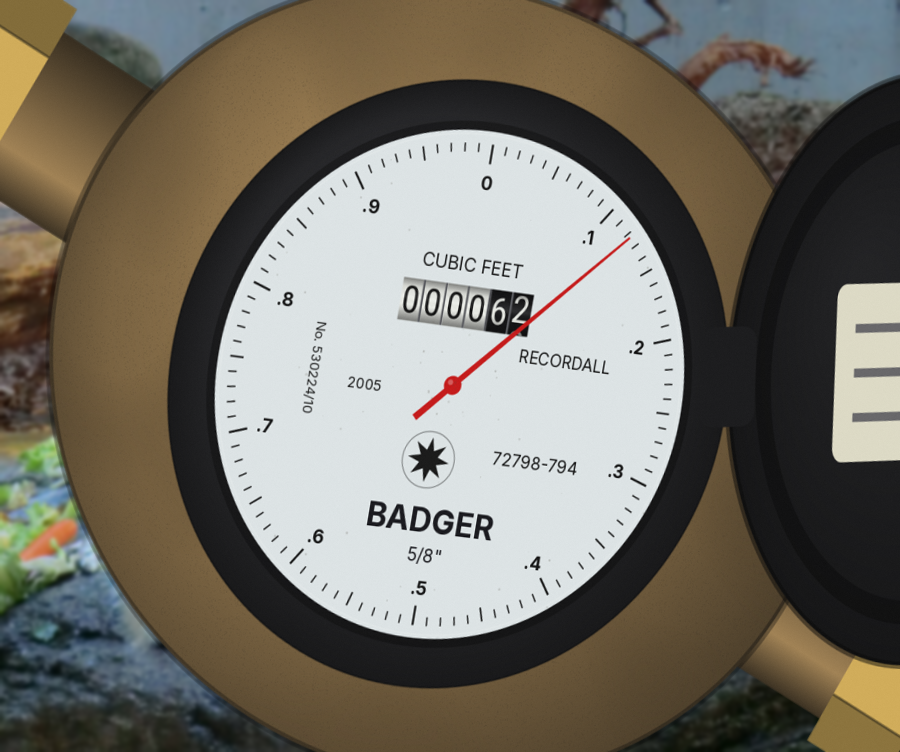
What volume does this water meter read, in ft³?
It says 62.12 ft³
